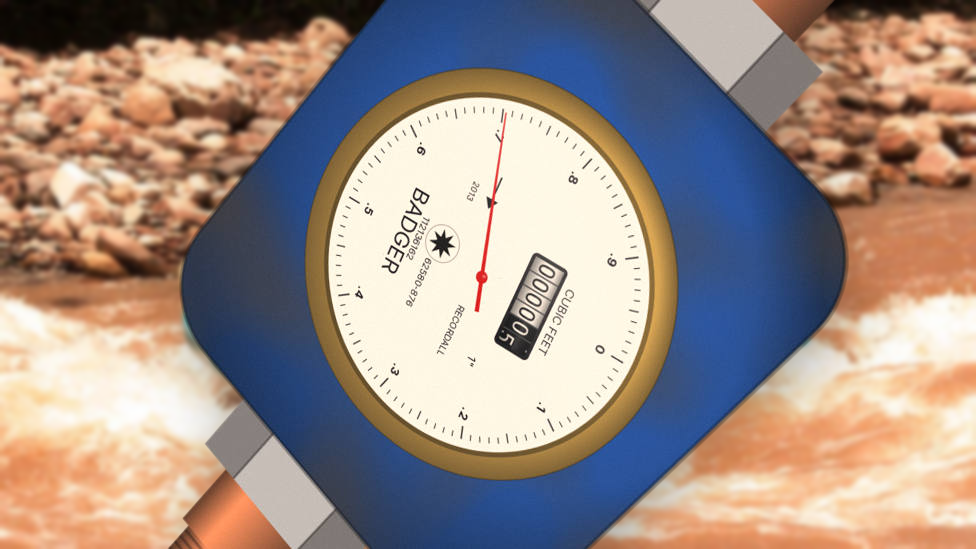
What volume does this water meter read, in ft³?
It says 4.70 ft³
